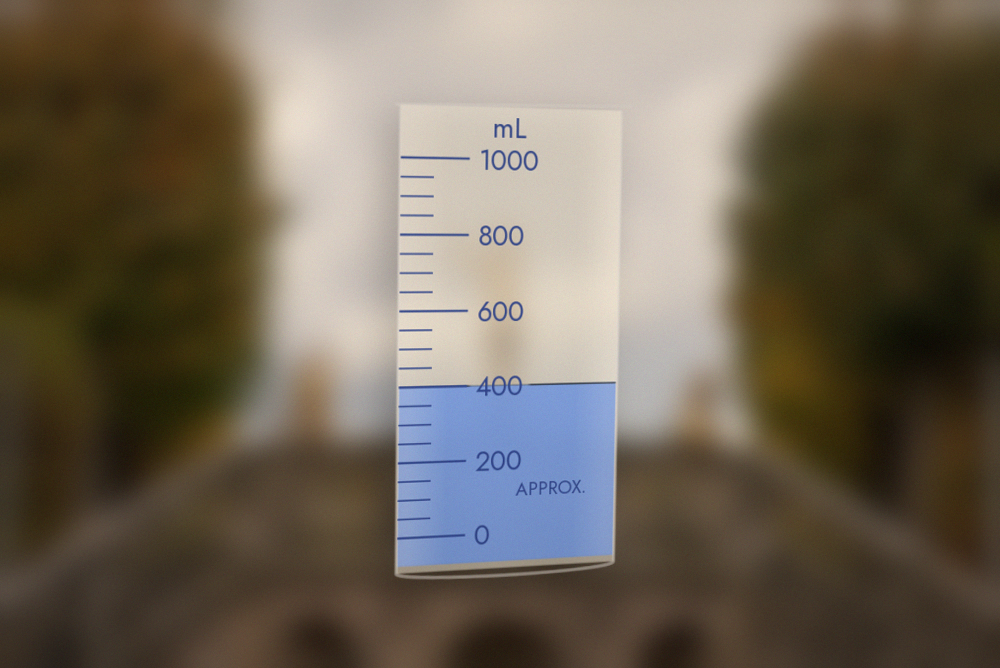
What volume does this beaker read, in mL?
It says 400 mL
